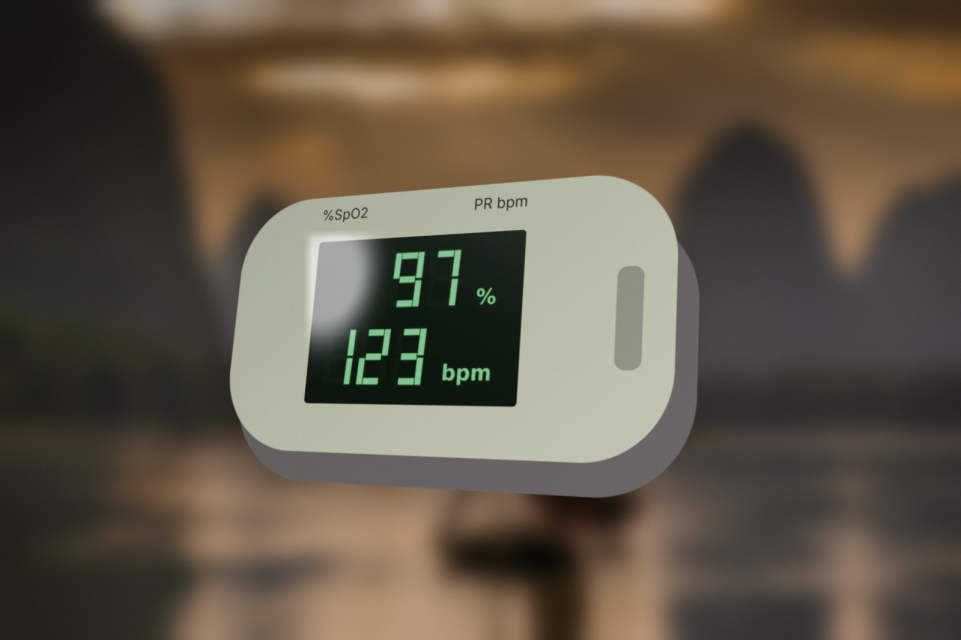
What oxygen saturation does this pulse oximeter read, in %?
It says 97 %
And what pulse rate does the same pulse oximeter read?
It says 123 bpm
